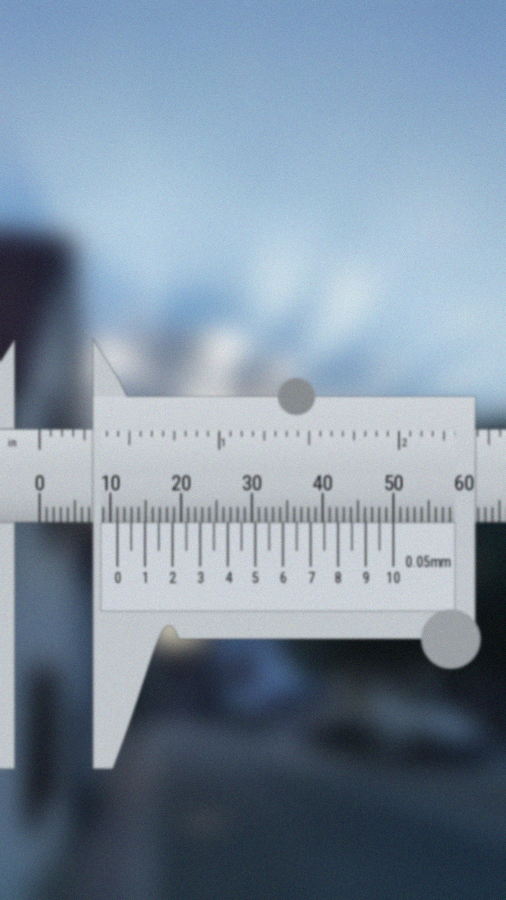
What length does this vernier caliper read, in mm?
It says 11.0 mm
